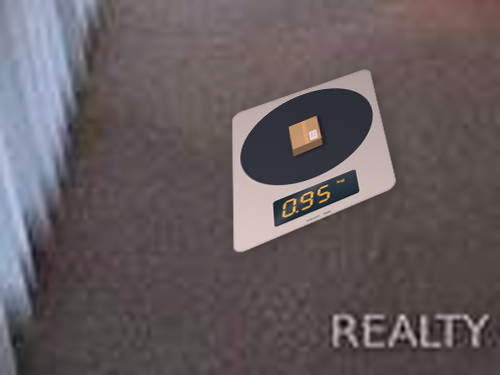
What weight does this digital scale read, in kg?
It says 0.95 kg
